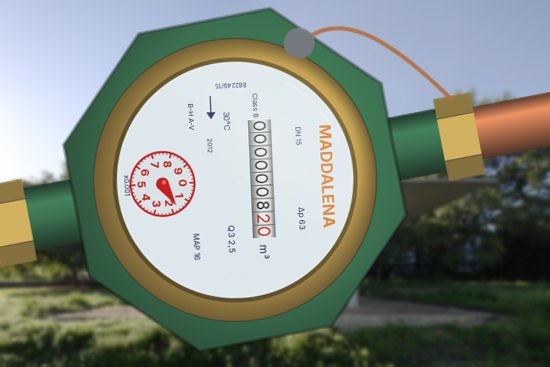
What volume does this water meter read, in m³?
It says 8.201 m³
